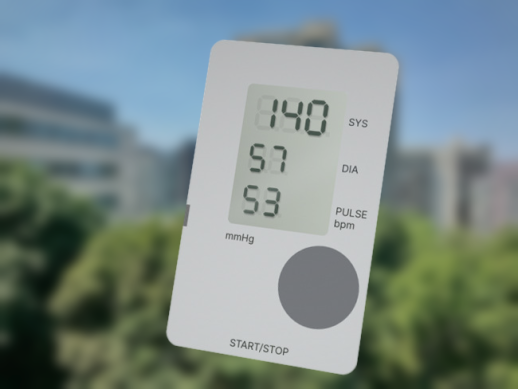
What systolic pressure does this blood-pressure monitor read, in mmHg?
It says 140 mmHg
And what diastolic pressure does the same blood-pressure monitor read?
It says 57 mmHg
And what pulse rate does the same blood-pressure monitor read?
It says 53 bpm
